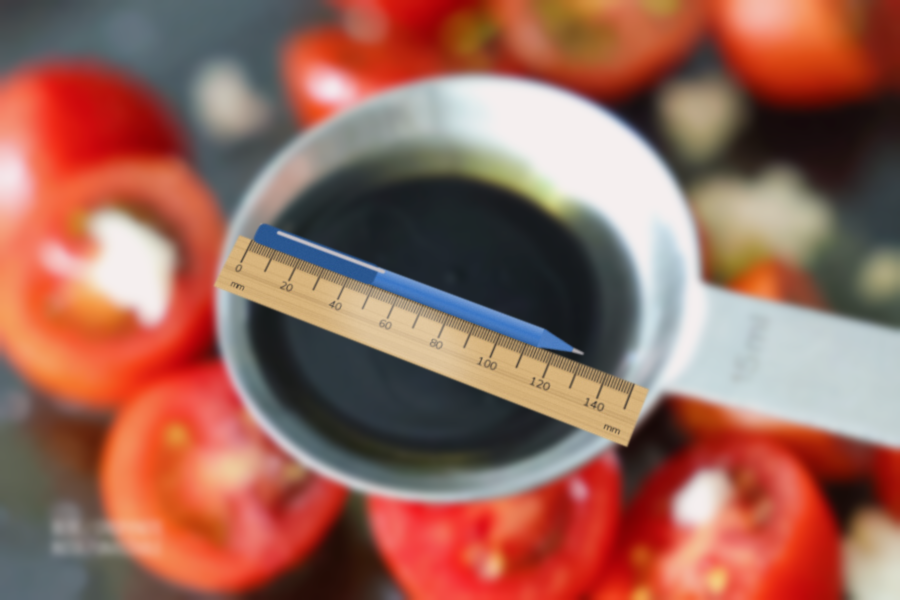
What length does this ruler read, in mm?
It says 130 mm
